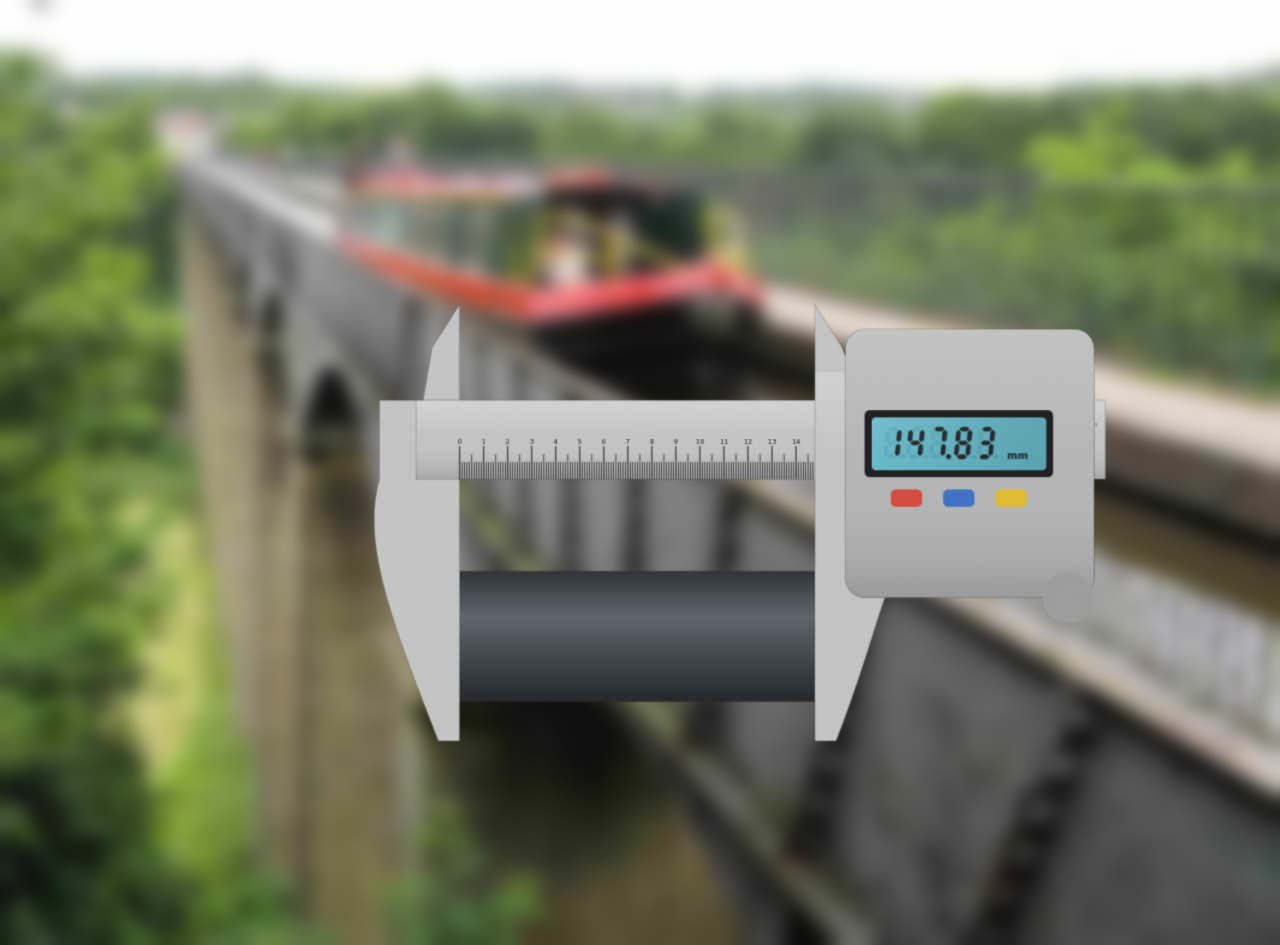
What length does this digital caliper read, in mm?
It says 147.83 mm
